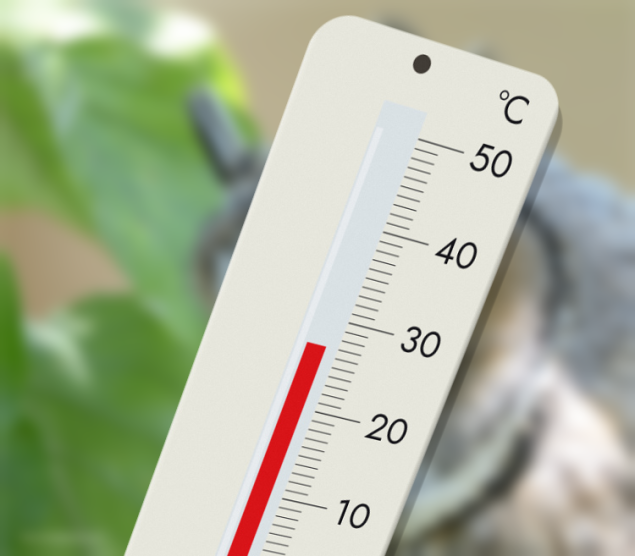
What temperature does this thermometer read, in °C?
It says 27 °C
